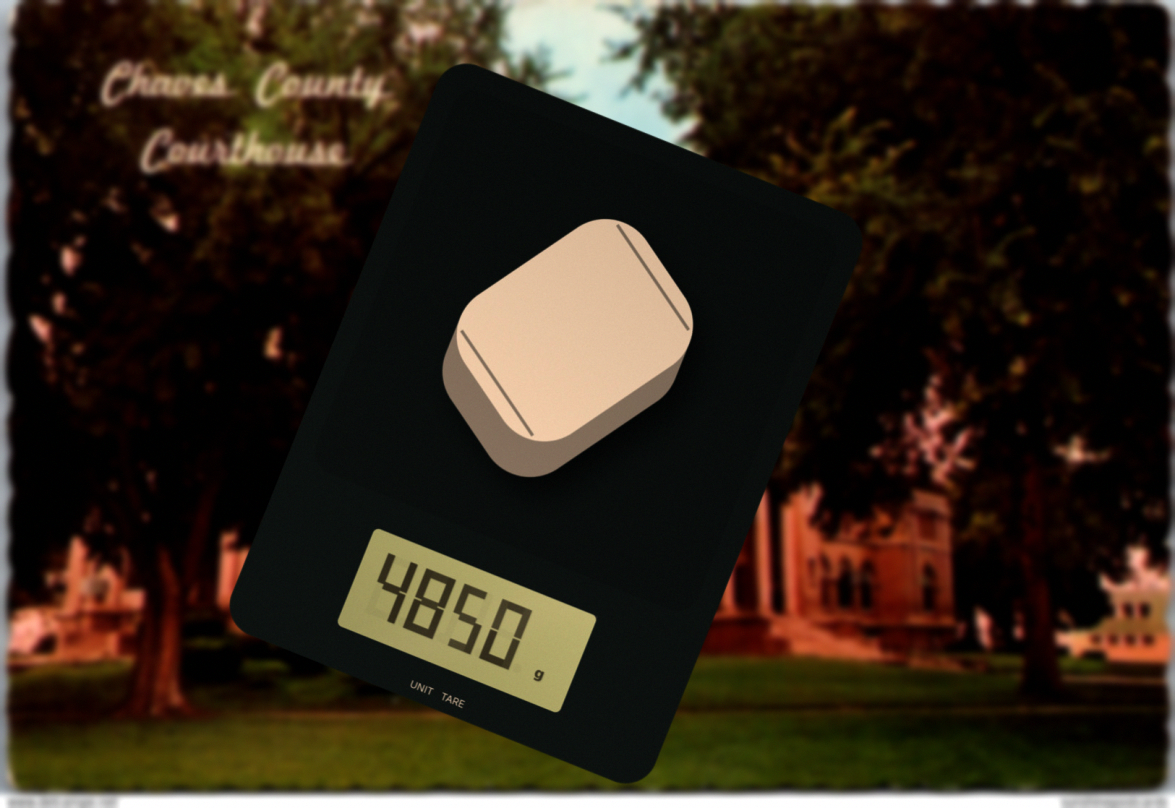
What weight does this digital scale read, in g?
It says 4850 g
